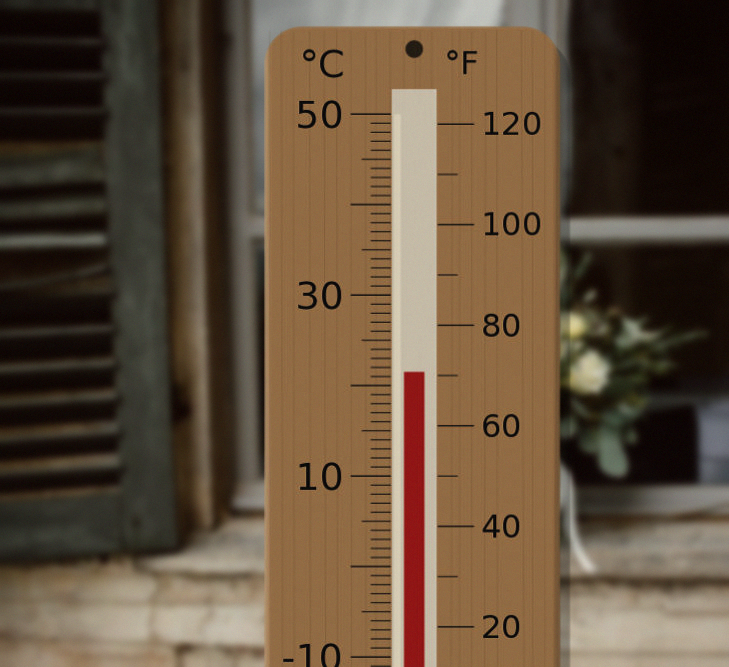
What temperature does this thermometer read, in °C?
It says 21.5 °C
